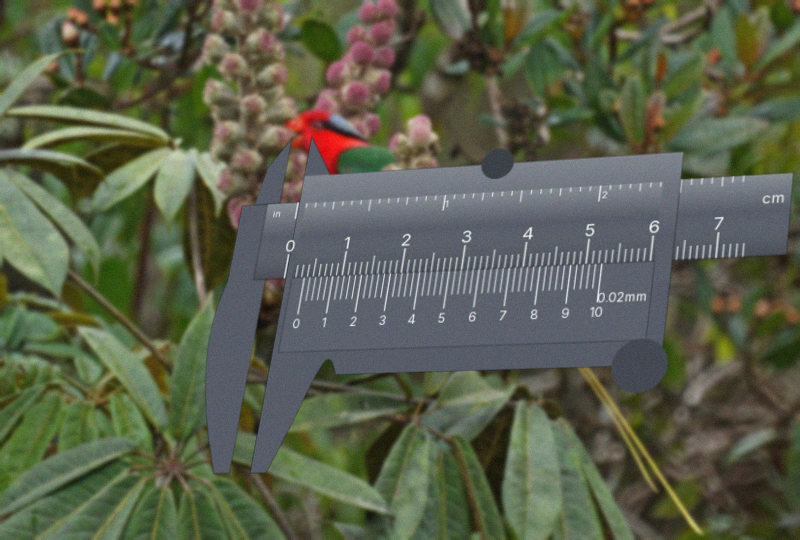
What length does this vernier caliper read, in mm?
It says 3.5 mm
